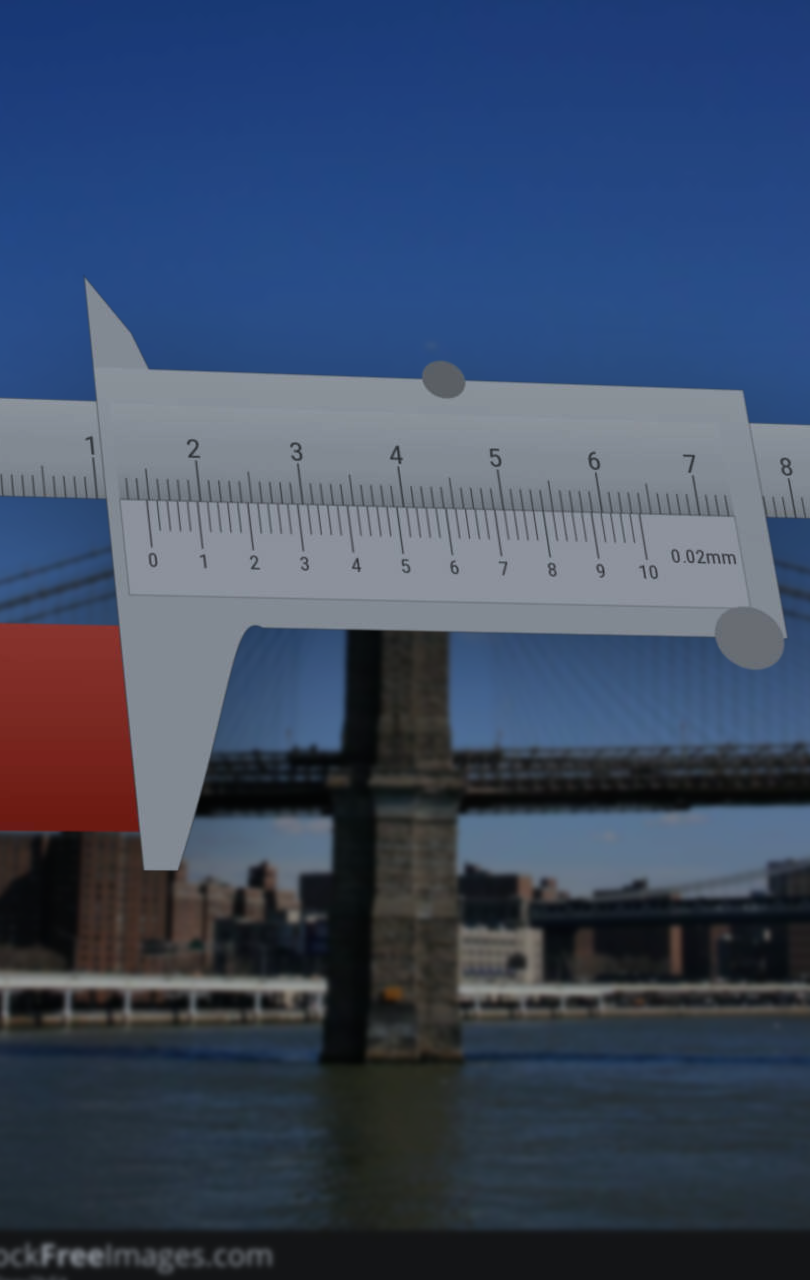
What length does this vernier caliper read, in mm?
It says 14.8 mm
